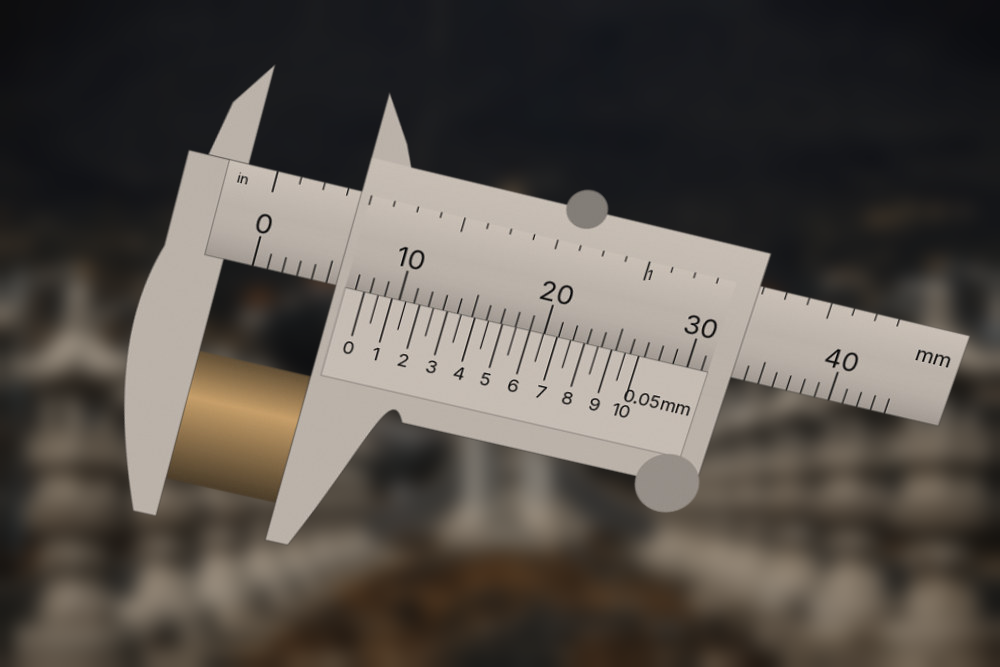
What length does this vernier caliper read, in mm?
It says 7.6 mm
